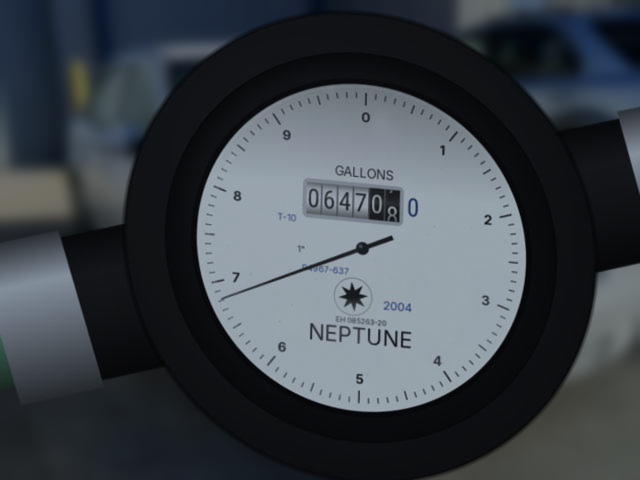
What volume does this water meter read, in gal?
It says 647076.8 gal
